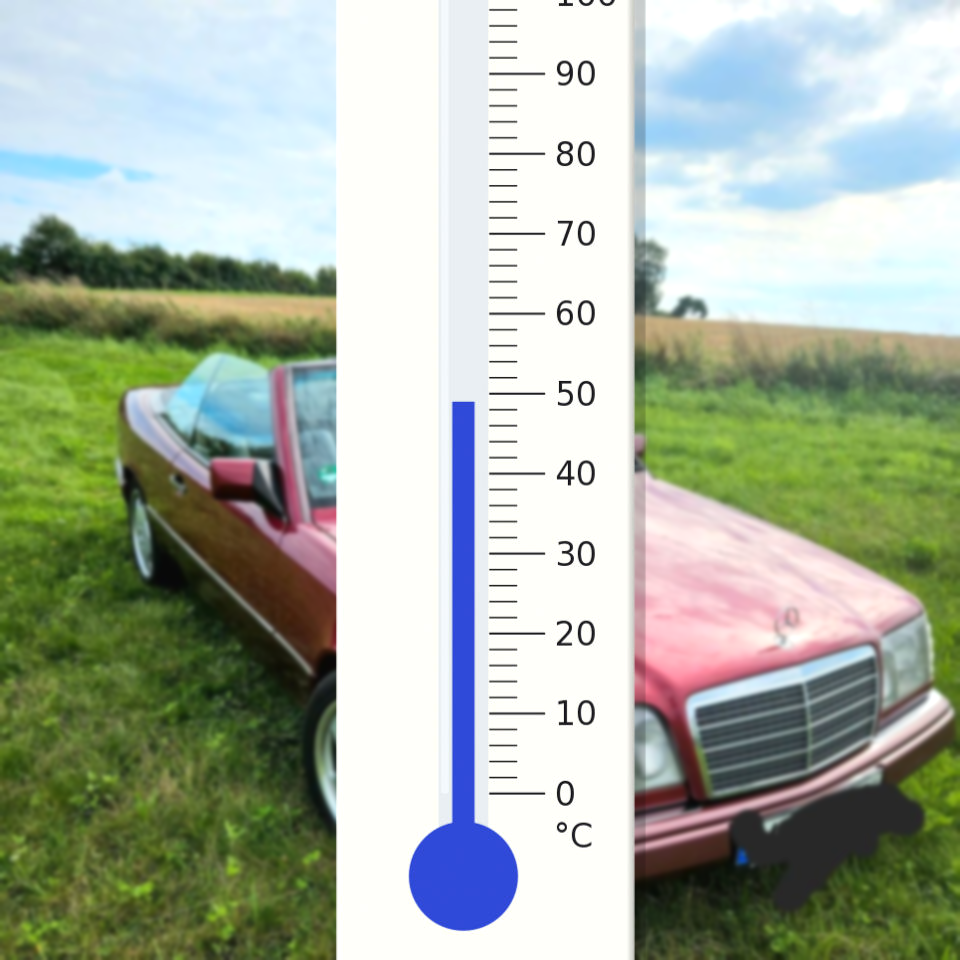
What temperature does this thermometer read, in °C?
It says 49 °C
